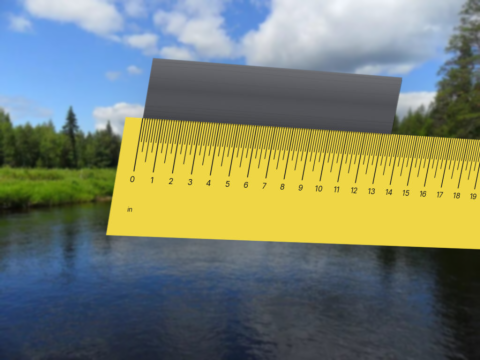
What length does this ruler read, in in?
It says 13.5 in
